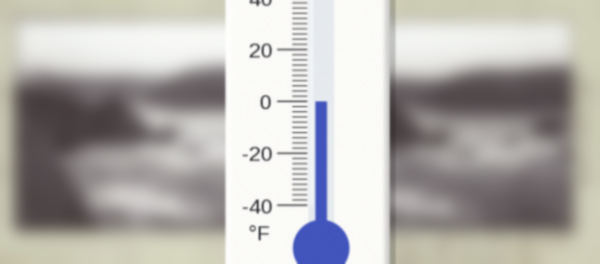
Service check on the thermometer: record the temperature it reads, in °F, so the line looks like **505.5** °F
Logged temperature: **0** °F
